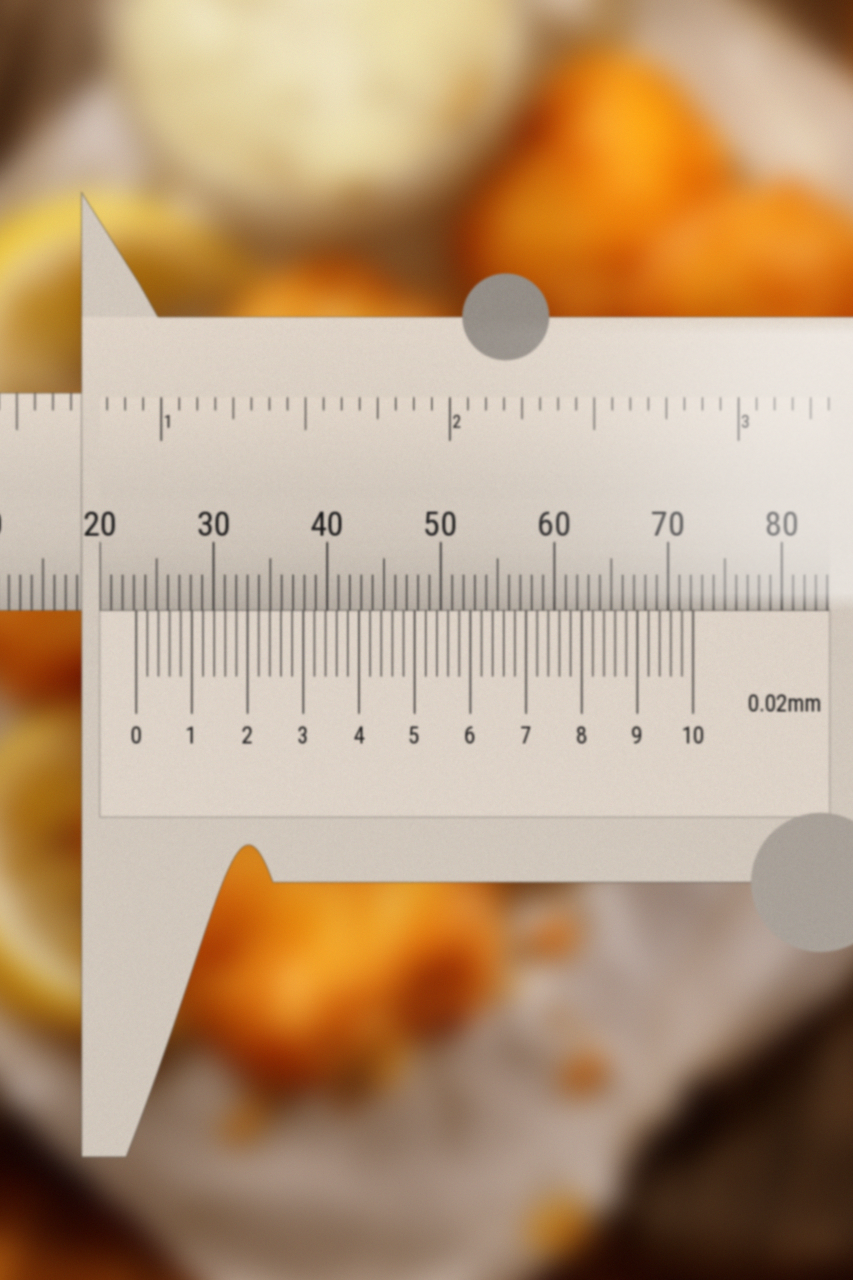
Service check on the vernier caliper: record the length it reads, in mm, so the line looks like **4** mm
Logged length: **23.2** mm
